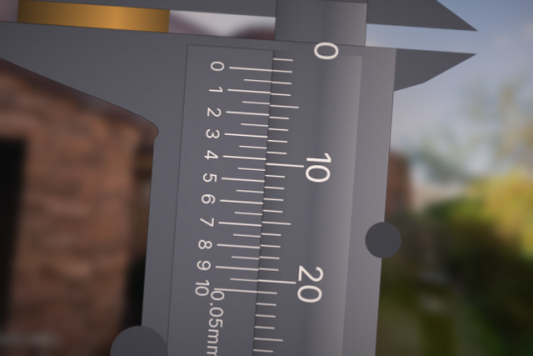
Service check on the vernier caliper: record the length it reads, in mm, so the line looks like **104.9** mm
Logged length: **2.0** mm
